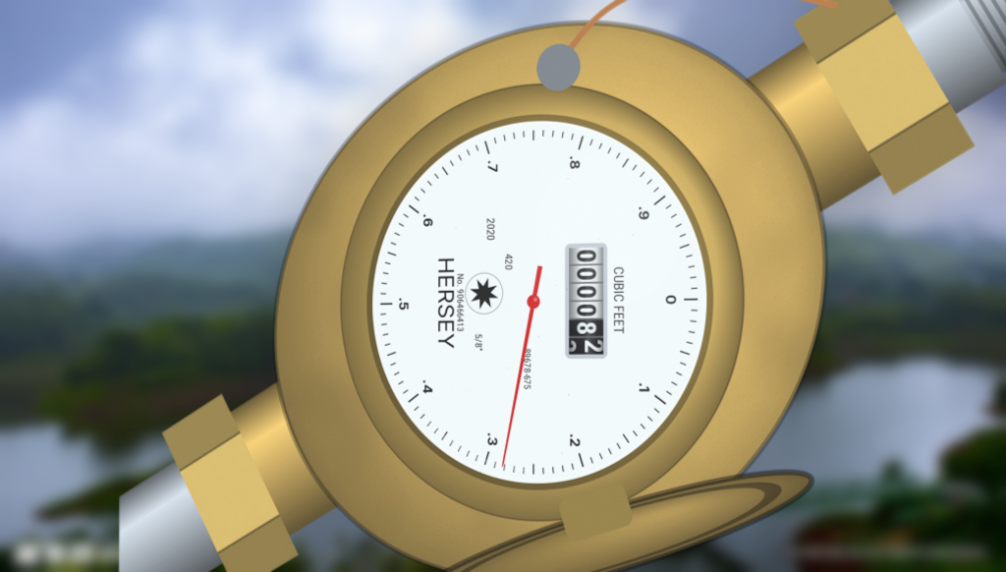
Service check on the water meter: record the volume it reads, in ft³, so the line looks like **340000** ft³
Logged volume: **82.28** ft³
